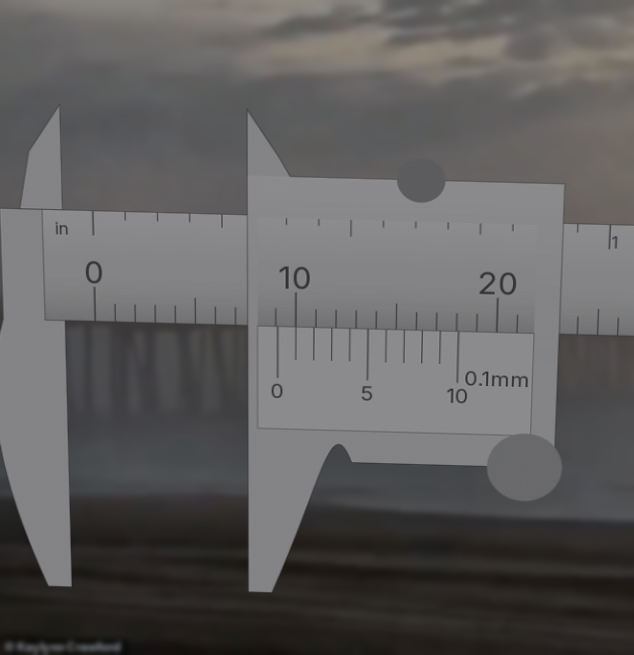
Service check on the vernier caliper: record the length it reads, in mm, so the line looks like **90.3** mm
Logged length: **9.1** mm
